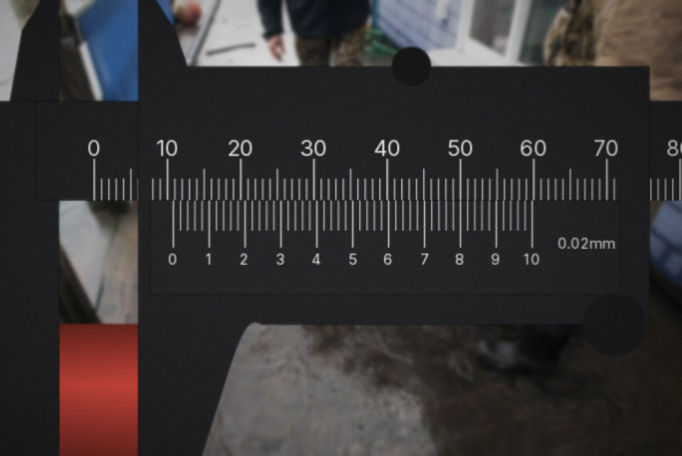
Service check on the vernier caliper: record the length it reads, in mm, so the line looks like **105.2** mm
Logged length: **10.8** mm
